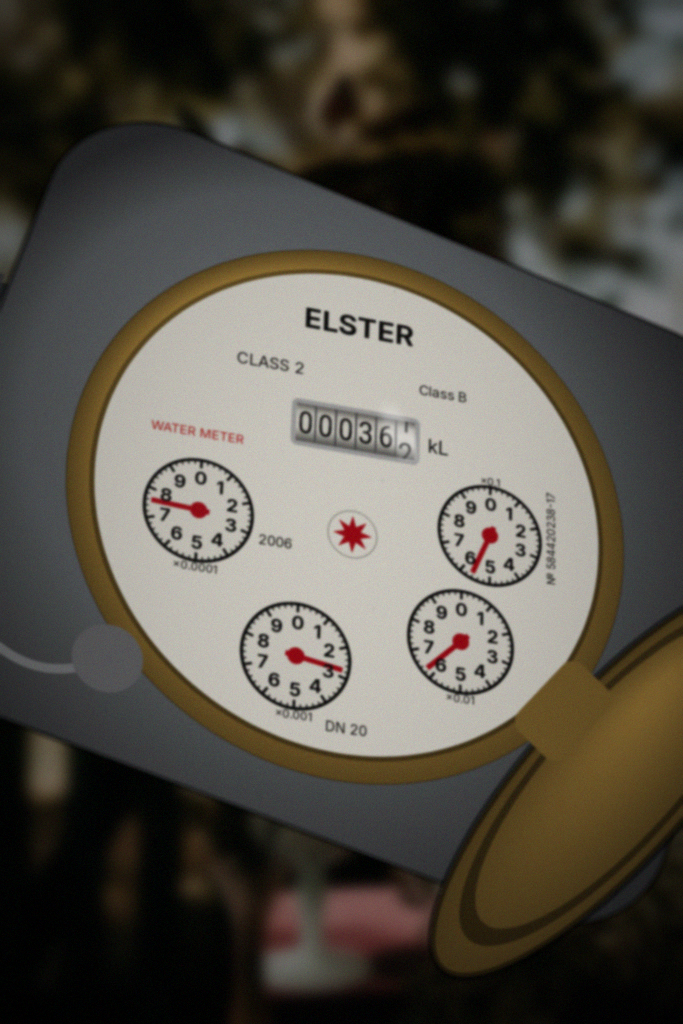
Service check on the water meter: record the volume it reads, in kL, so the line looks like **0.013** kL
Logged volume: **361.5627** kL
